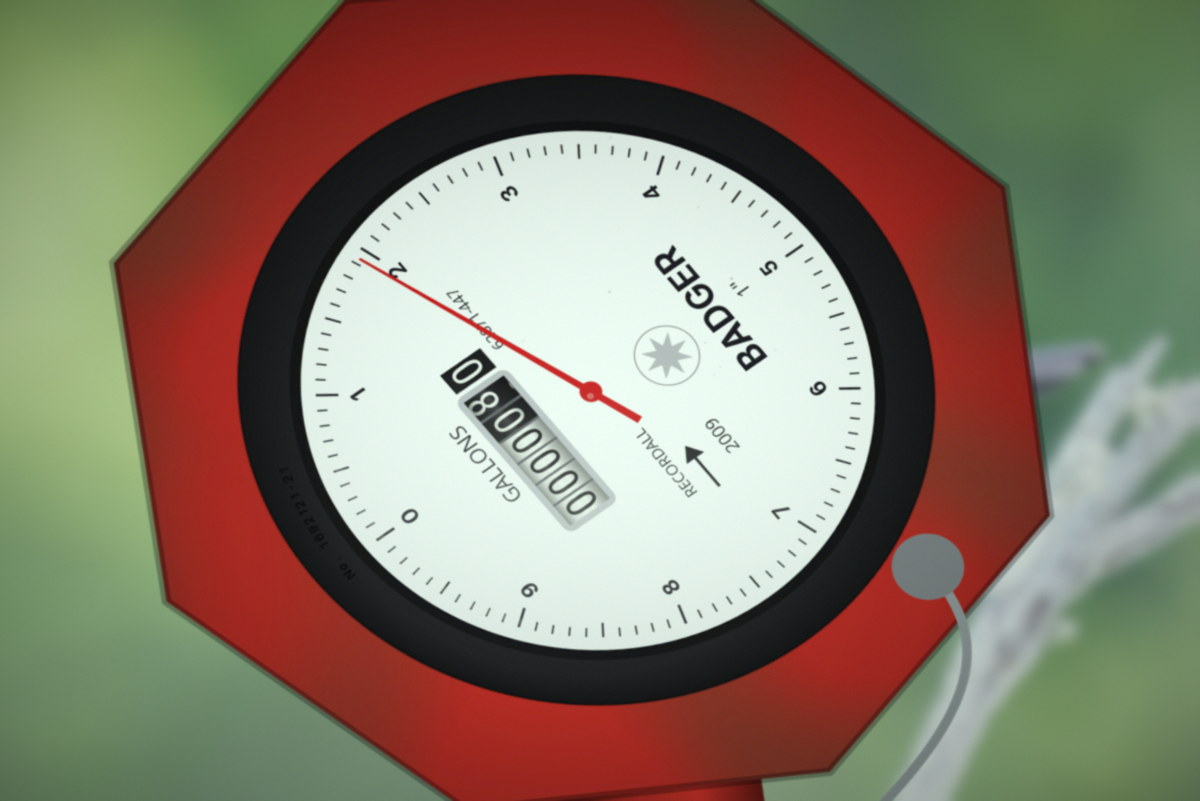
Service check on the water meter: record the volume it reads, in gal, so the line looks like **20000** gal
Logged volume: **81.9** gal
